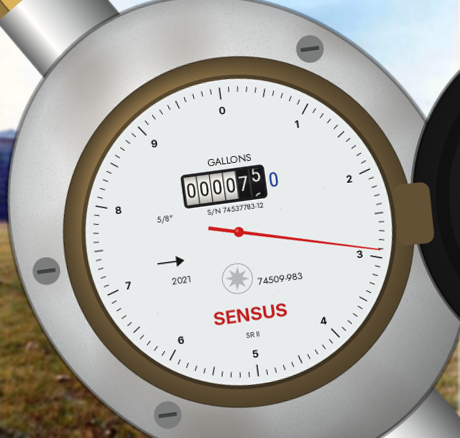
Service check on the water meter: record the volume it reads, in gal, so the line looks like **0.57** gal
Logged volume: **752.9** gal
